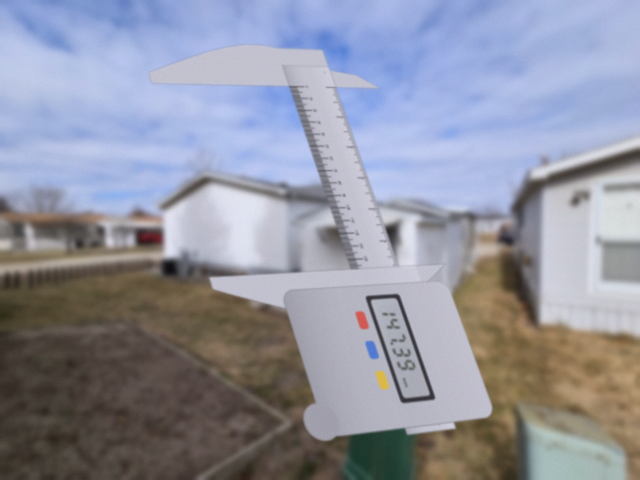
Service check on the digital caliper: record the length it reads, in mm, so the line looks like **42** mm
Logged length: **147.39** mm
